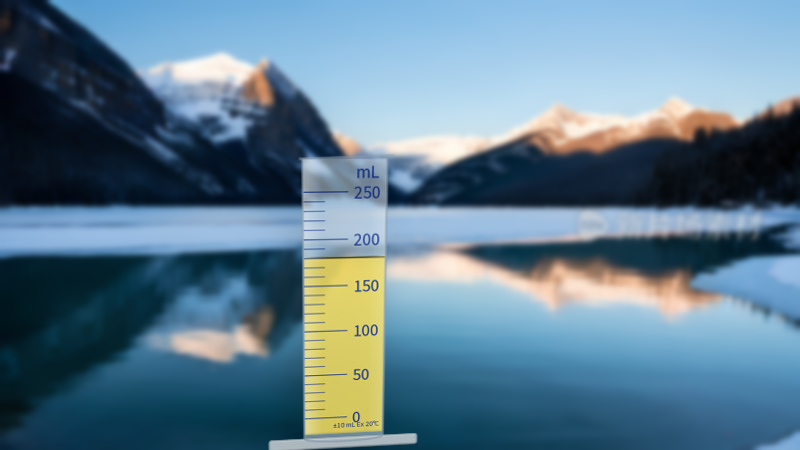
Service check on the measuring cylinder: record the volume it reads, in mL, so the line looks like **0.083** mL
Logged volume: **180** mL
